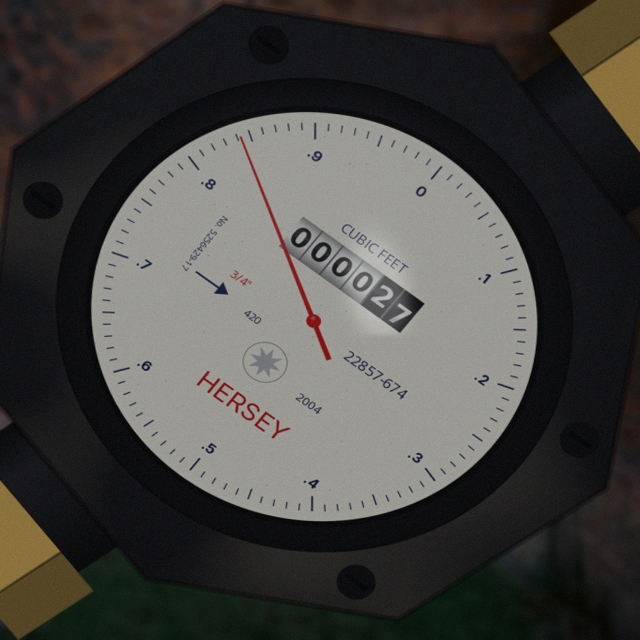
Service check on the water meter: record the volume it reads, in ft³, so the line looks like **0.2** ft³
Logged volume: **26.84** ft³
